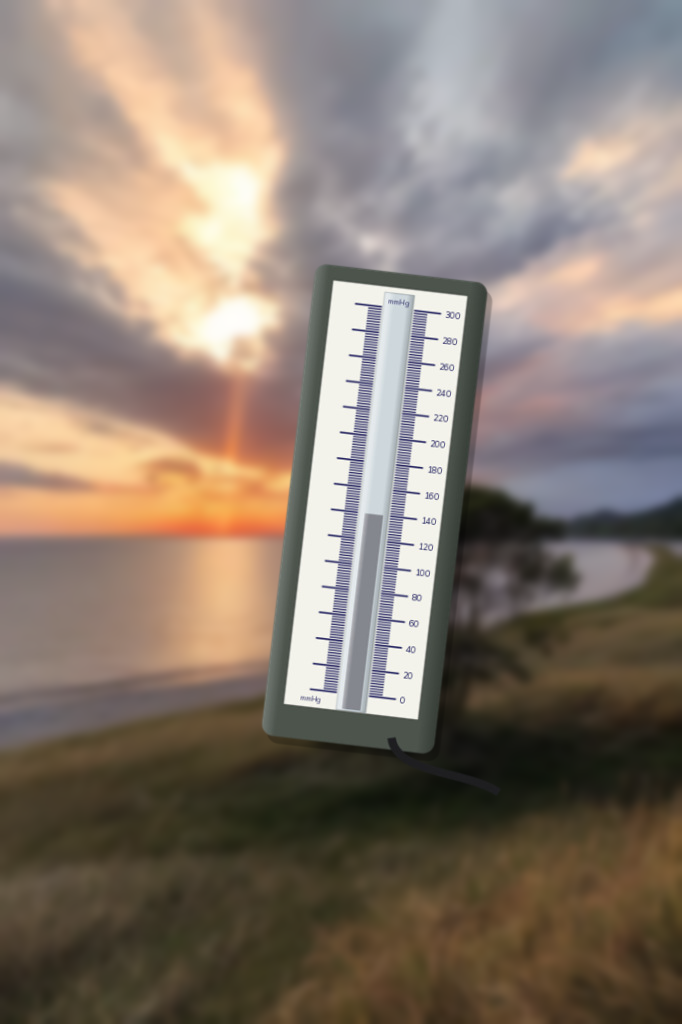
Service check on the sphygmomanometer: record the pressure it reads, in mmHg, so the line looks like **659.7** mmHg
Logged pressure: **140** mmHg
